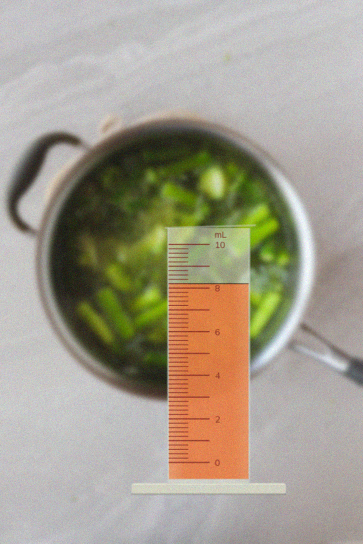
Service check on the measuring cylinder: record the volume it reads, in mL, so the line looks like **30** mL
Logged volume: **8.2** mL
